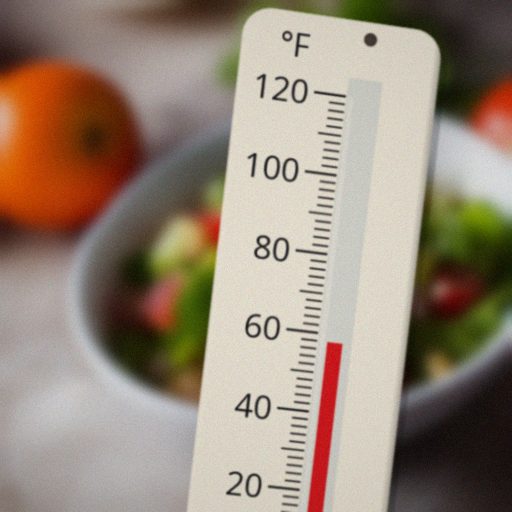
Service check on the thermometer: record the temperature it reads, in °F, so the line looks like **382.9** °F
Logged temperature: **58** °F
